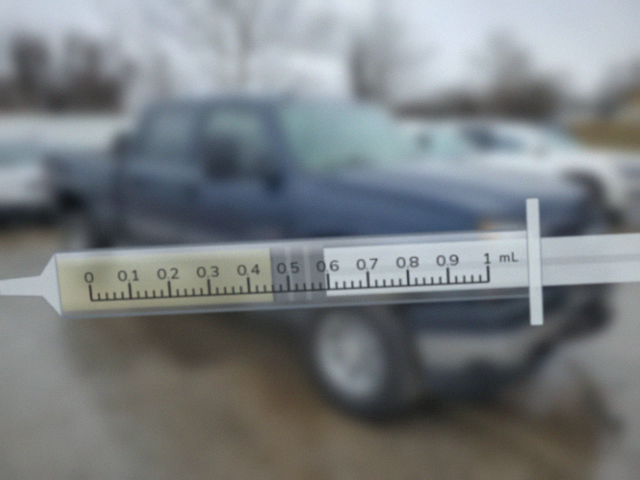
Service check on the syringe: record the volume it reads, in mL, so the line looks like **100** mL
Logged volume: **0.46** mL
